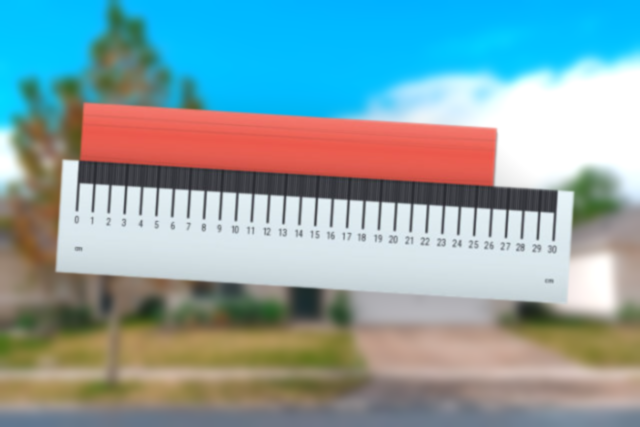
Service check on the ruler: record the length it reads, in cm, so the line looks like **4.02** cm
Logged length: **26** cm
